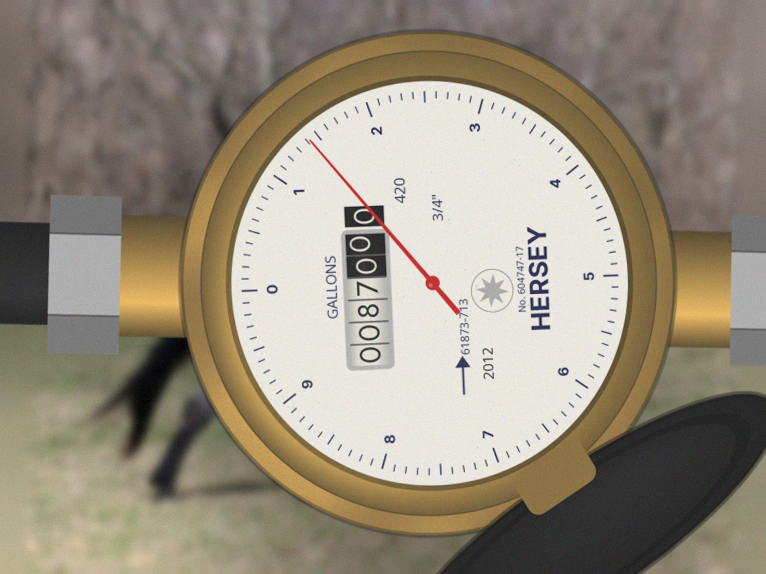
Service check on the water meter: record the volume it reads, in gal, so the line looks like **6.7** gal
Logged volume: **87001.4** gal
